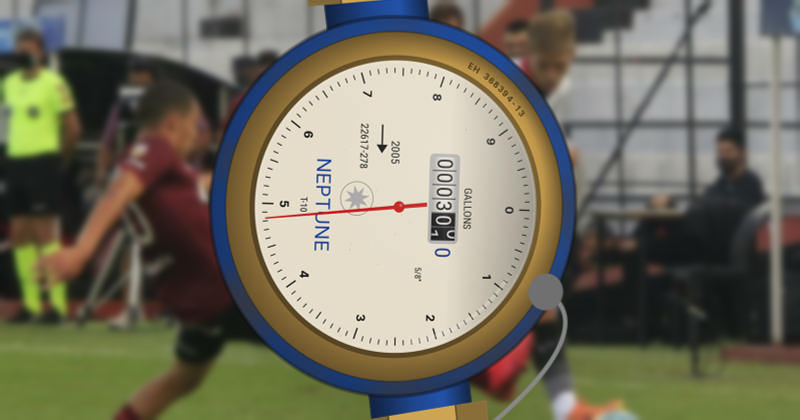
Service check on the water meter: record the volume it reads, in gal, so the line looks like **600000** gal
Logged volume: **3004.8** gal
